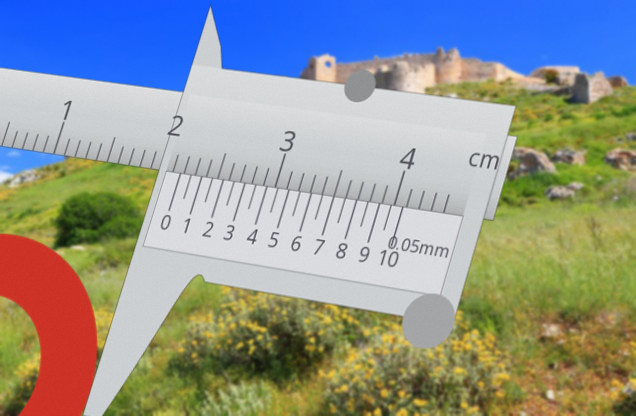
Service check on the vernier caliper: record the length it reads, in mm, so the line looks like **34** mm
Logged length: **21.7** mm
